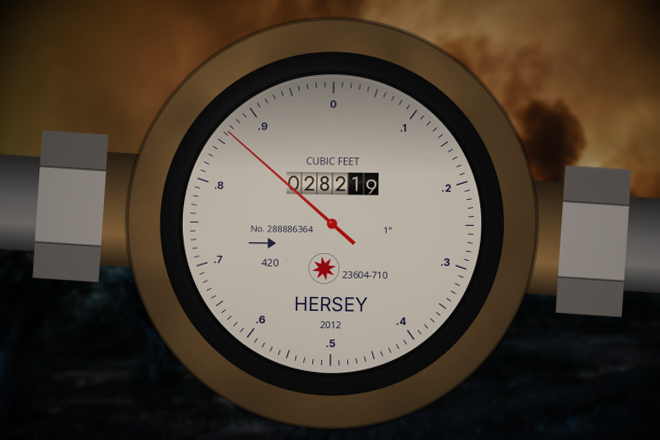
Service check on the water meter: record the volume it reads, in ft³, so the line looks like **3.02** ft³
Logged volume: **28218.86** ft³
